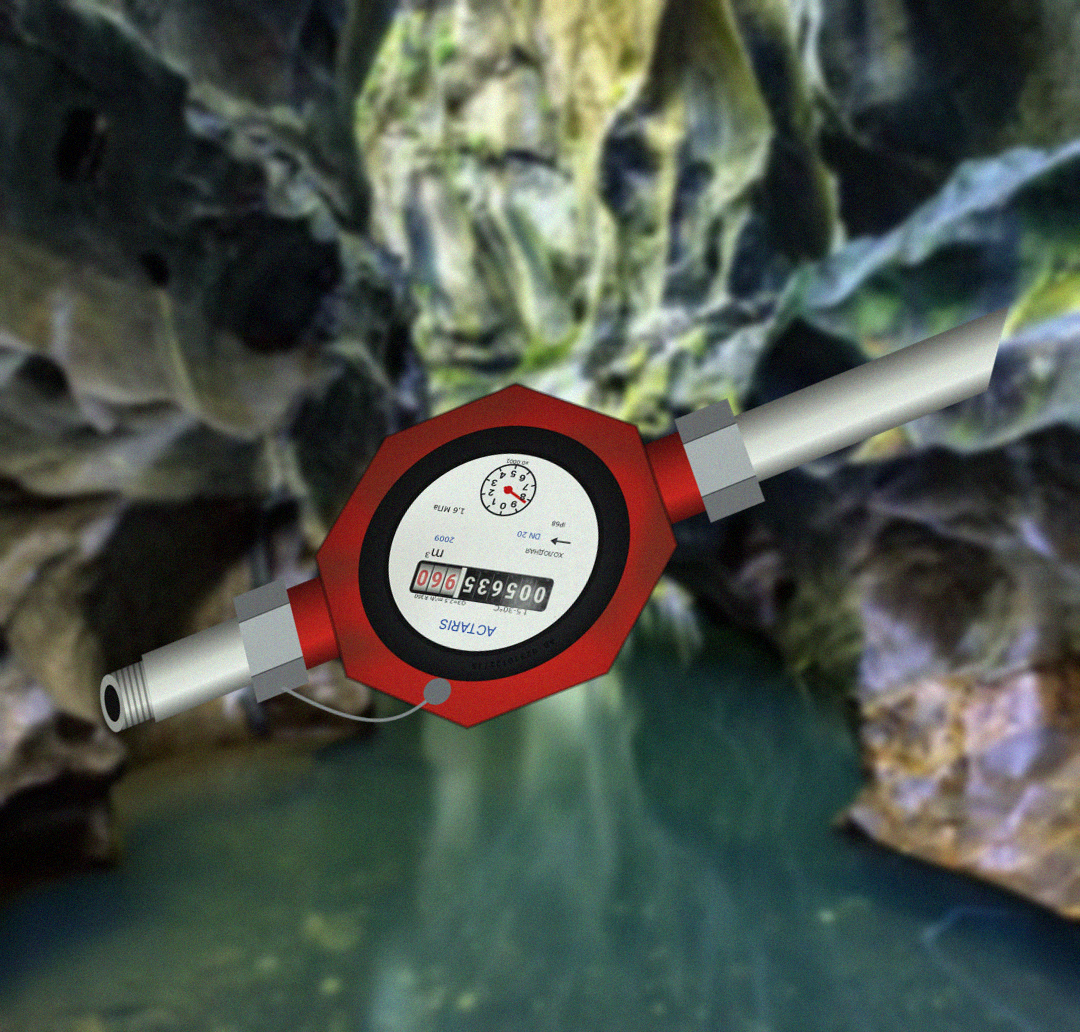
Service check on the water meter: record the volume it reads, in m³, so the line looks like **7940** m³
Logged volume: **5635.9608** m³
